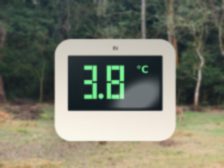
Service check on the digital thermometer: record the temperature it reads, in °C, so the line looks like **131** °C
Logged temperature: **3.8** °C
